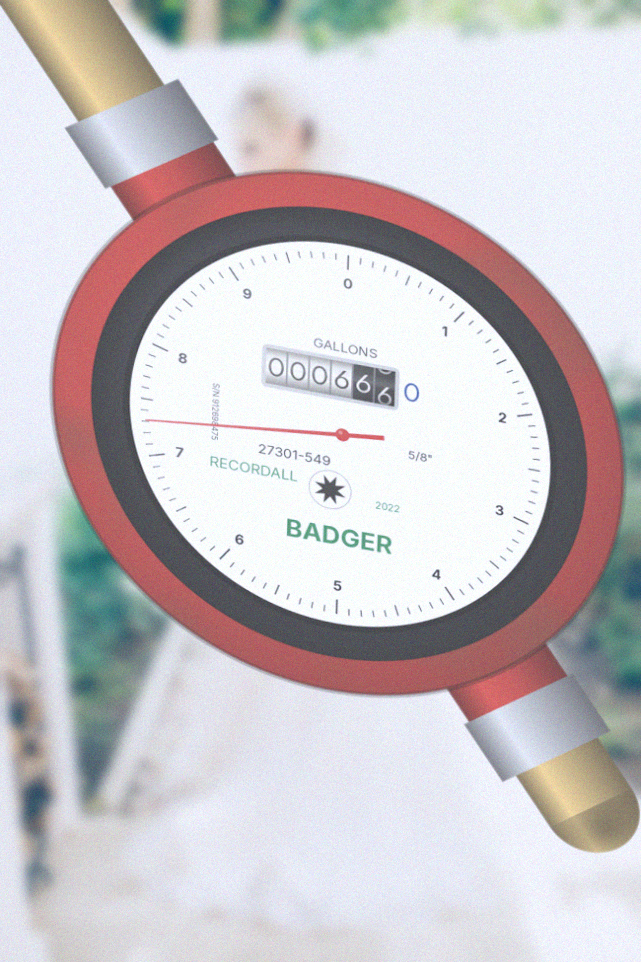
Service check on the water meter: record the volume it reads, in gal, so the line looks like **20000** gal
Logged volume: **6657.3** gal
